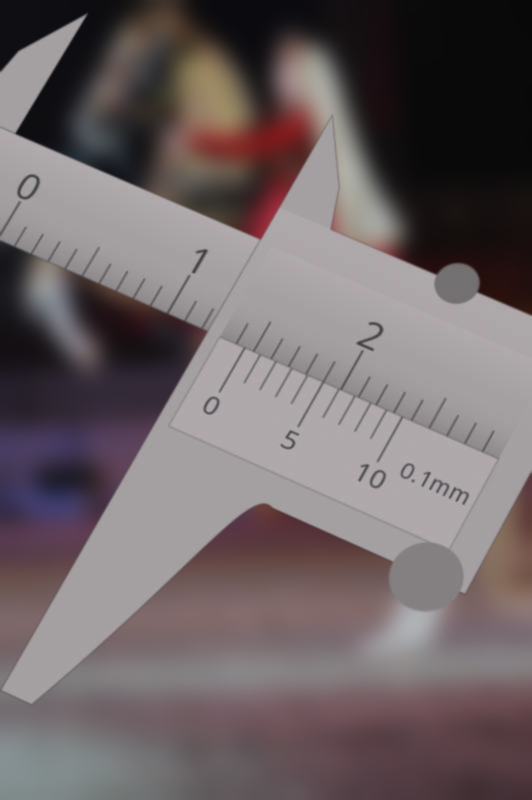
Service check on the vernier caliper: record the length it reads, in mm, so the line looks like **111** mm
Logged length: **14.5** mm
